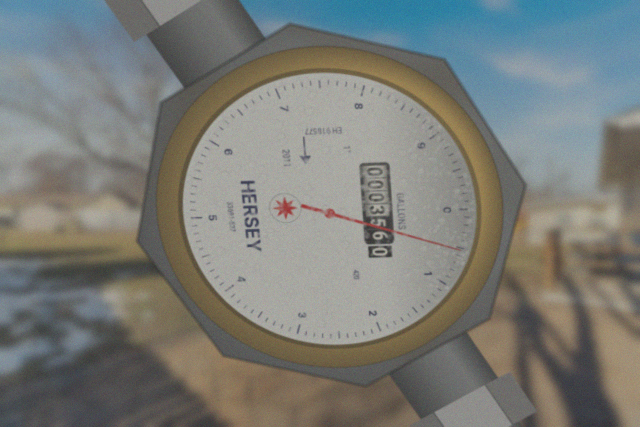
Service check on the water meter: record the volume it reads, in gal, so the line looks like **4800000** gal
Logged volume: **3560.5** gal
